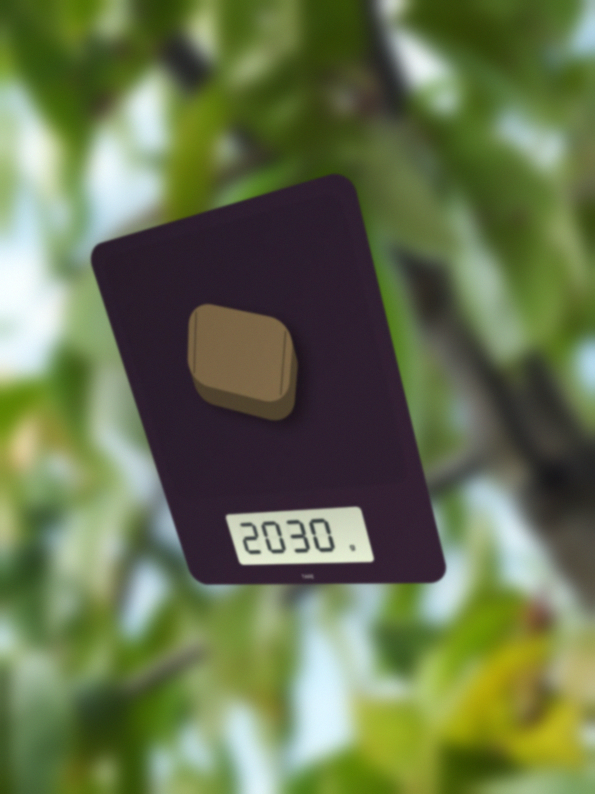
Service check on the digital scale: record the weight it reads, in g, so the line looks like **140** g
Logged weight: **2030** g
